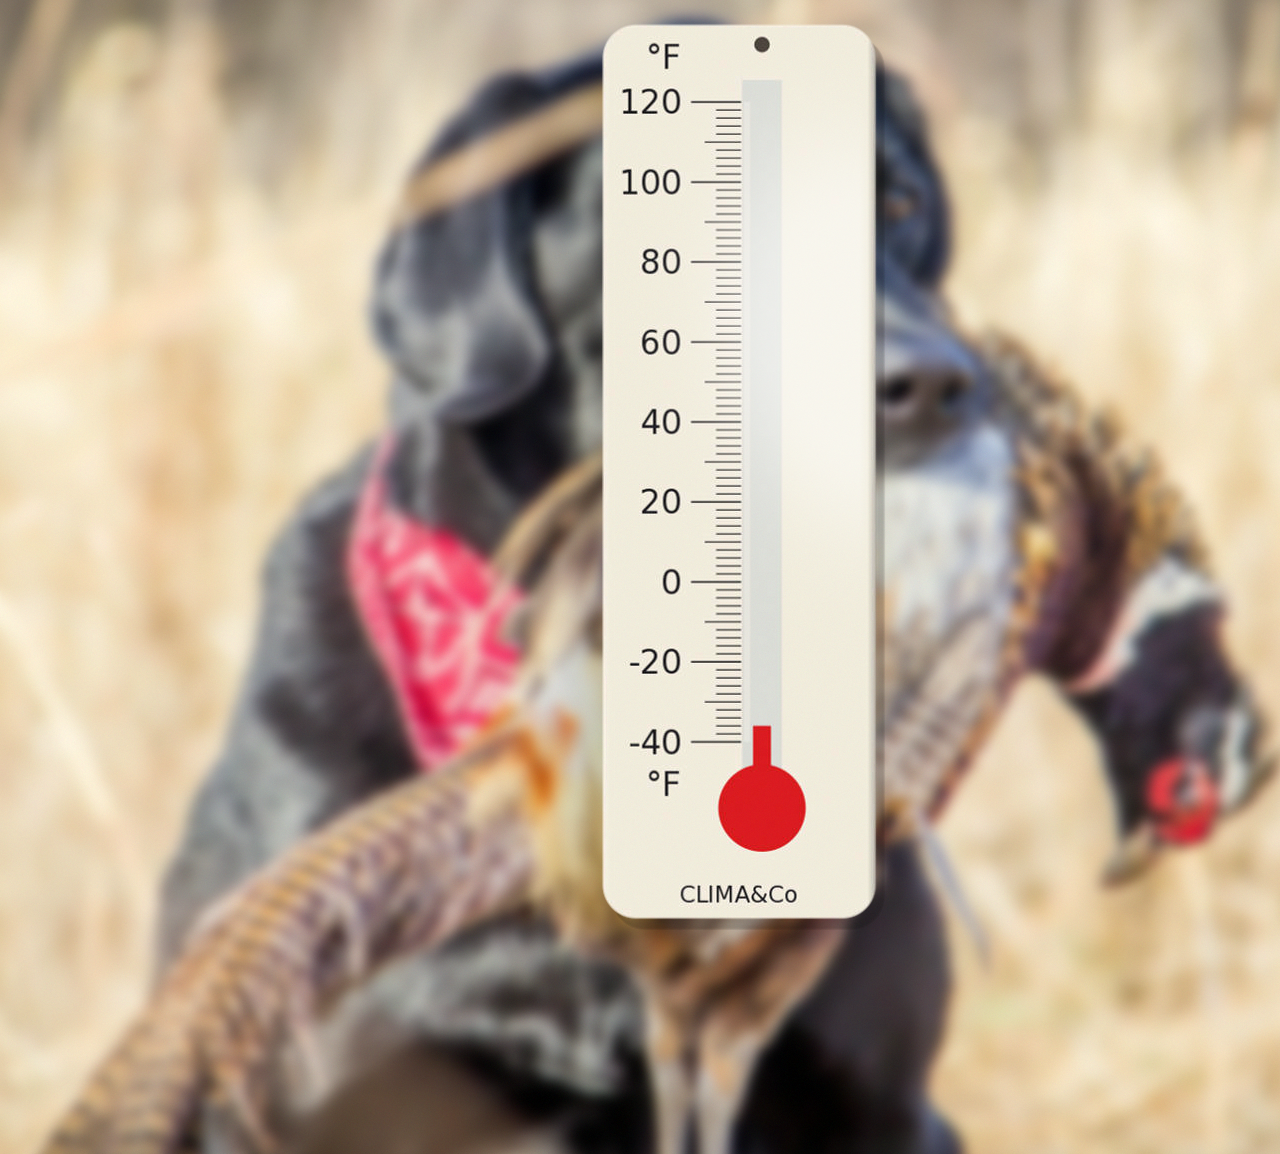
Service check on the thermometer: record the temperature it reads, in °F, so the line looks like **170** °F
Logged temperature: **-36** °F
